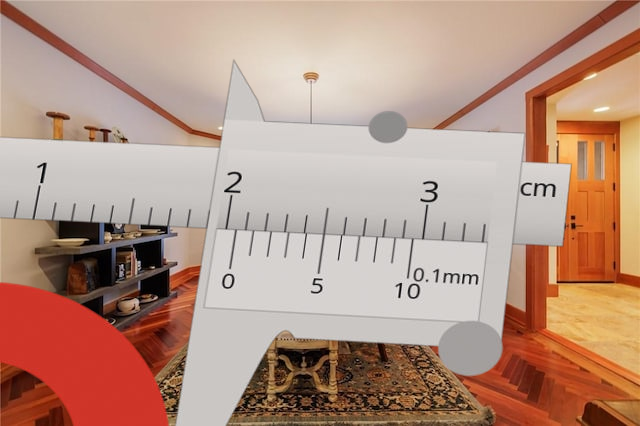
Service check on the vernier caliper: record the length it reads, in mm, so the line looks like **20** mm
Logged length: **20.5** mm
